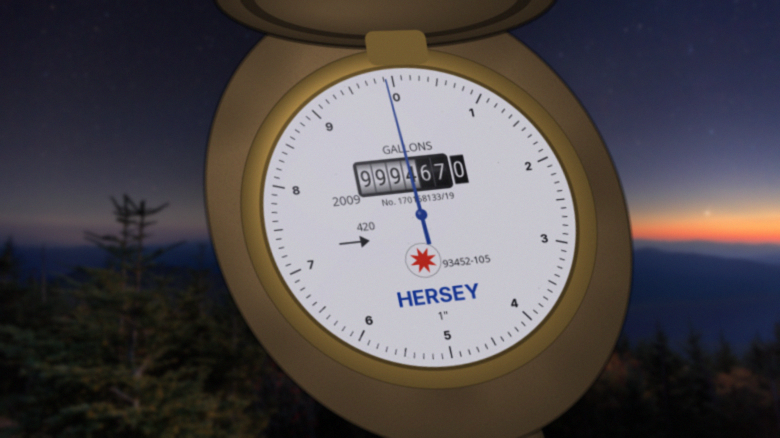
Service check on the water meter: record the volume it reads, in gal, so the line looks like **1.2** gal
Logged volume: **9994669.9** gal
